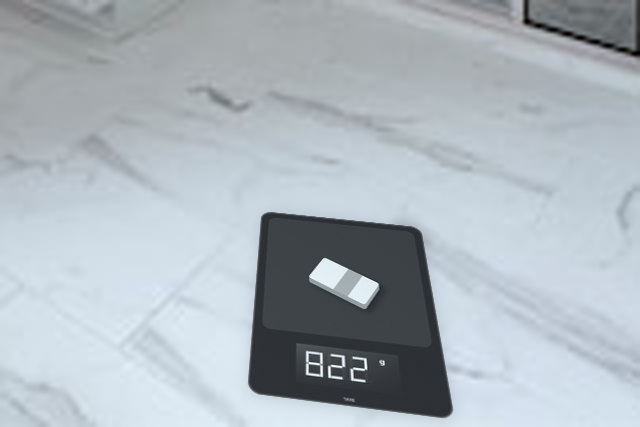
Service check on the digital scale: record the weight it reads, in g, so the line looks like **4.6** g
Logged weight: **822** g
